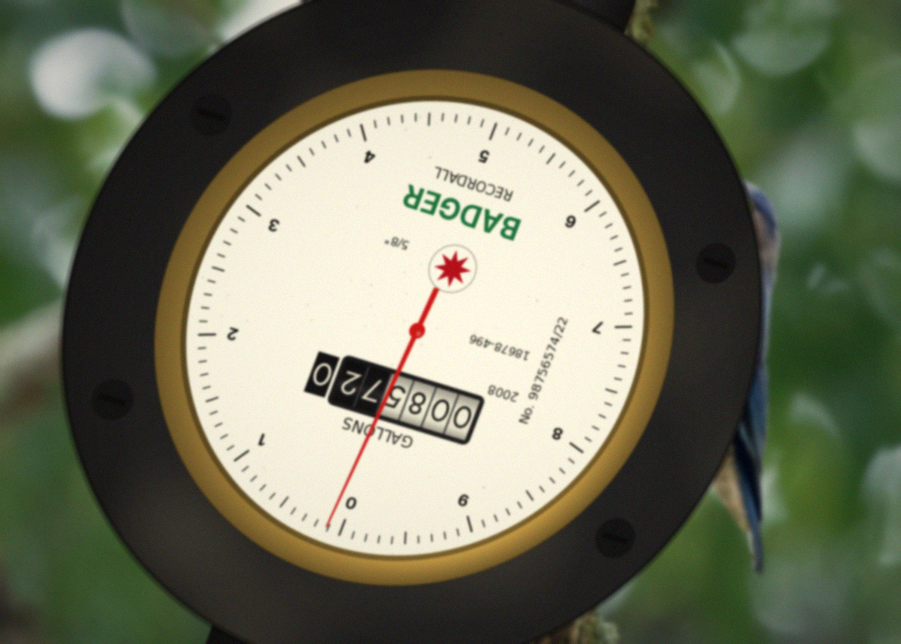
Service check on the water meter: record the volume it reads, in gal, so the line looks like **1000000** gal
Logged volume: **85720.1** gal
